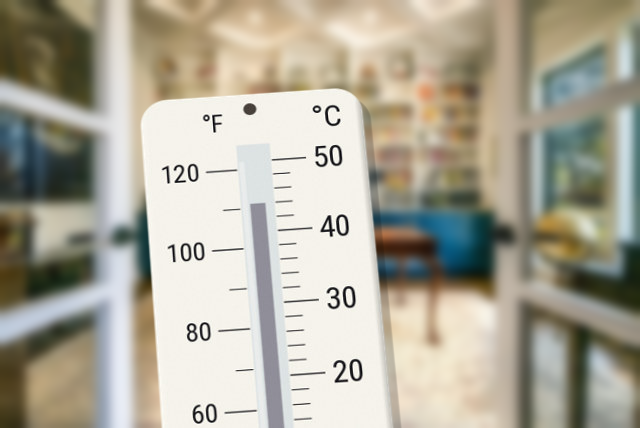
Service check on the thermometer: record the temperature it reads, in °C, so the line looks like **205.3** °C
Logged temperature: **44** °C
